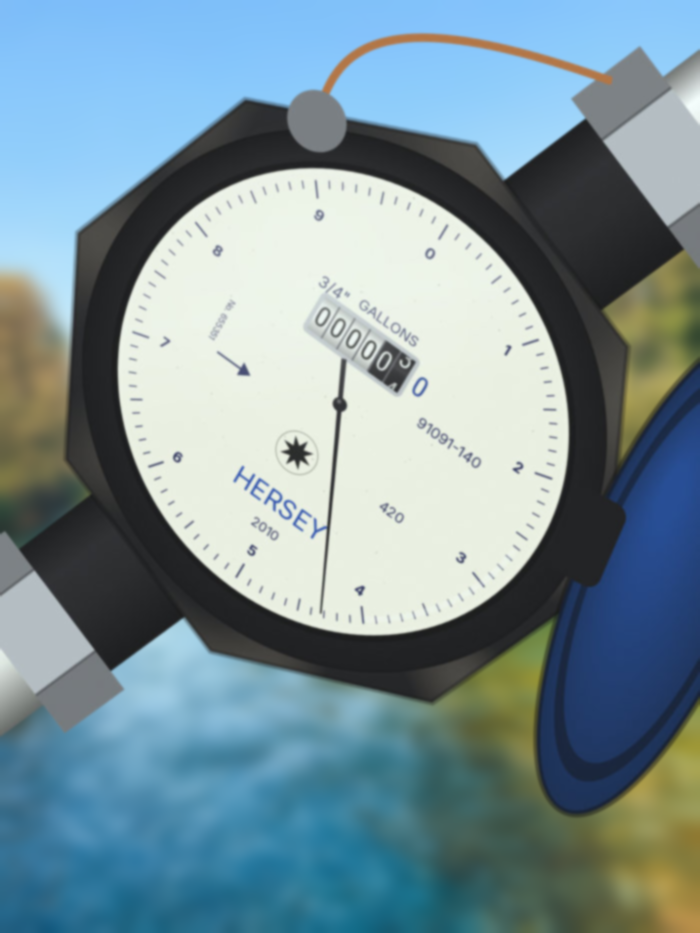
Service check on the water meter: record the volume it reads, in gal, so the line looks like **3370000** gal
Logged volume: **34.3** gal
